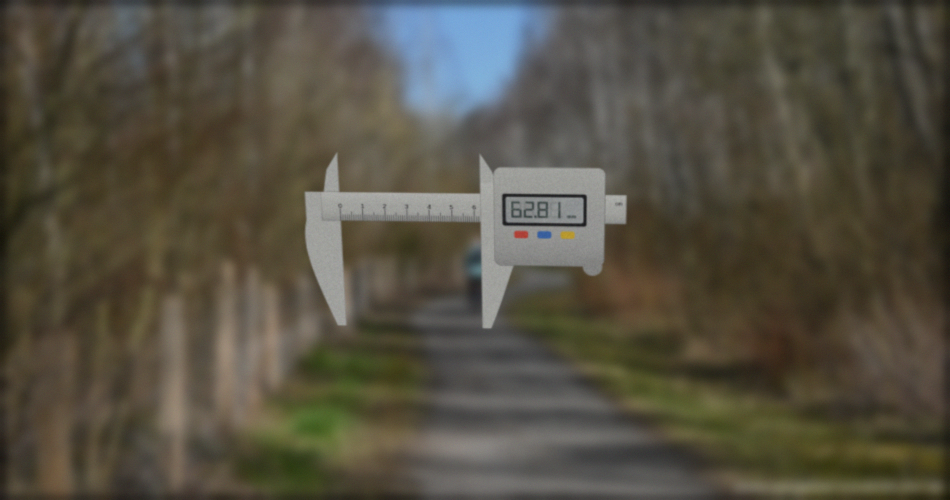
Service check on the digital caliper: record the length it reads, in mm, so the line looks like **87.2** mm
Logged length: **62.81** mm
